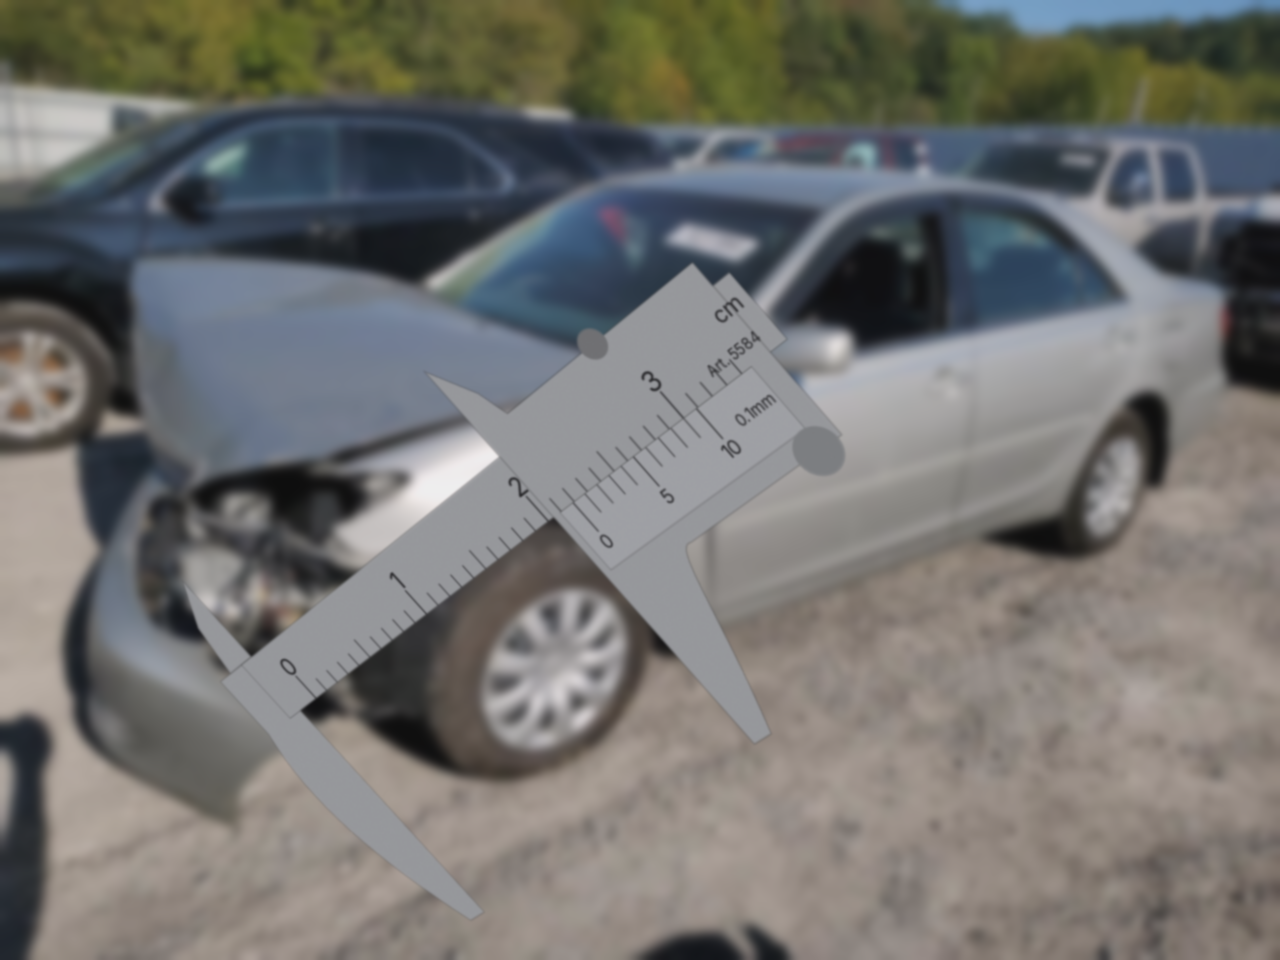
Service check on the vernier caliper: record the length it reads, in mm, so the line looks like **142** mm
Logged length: **21.9** mm
